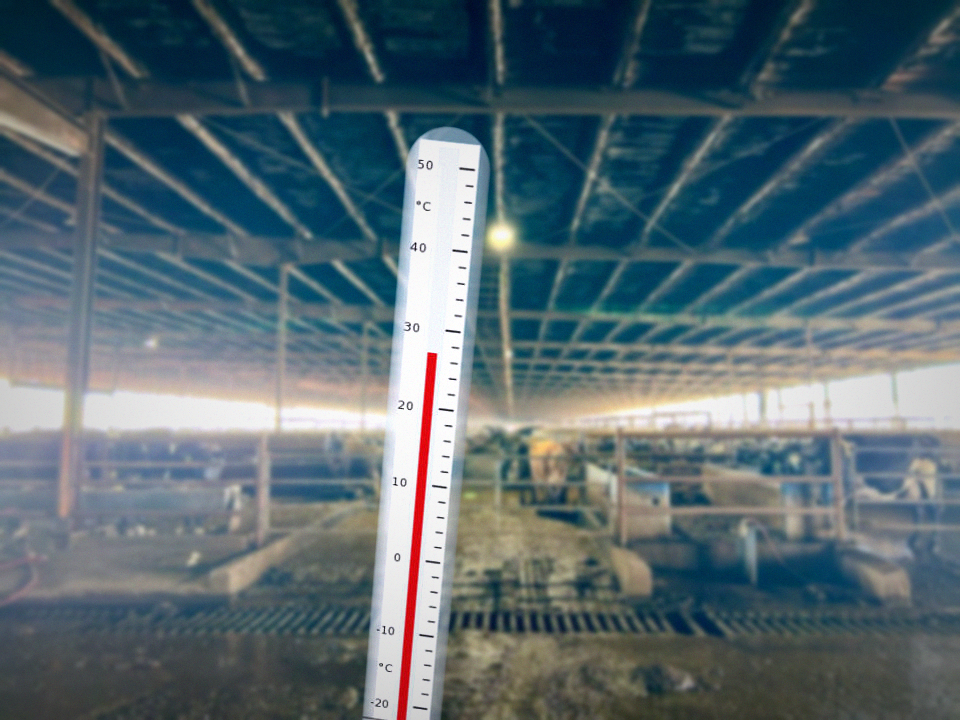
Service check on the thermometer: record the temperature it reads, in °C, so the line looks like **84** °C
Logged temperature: **27** °C
